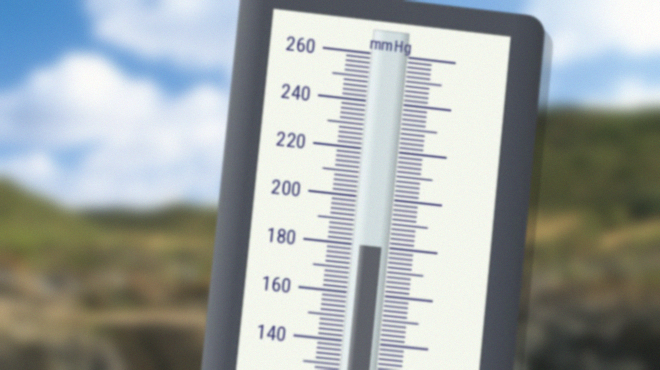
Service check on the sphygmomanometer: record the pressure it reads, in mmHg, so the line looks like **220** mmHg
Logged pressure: **180** mmHg
